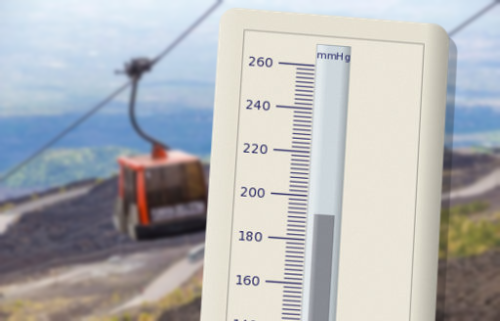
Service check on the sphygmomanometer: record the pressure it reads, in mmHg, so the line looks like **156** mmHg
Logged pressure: **192** mmHg
